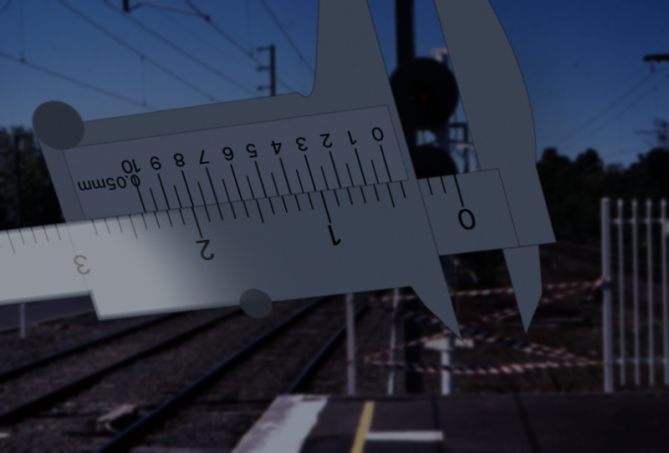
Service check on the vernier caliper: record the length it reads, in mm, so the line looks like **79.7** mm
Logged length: **4.7** mm
